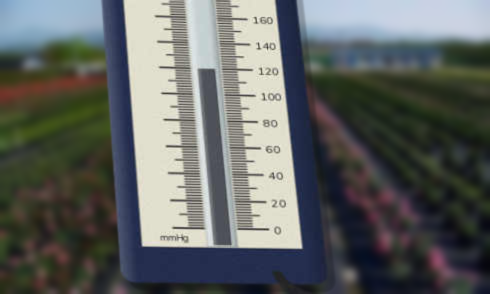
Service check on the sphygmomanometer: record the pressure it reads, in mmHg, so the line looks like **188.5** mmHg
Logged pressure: **120** mmHg
